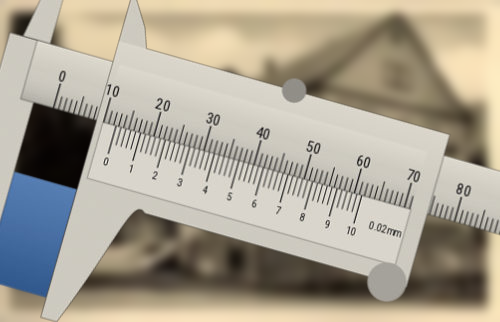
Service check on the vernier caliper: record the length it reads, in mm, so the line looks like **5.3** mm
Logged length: **12.5** mm
